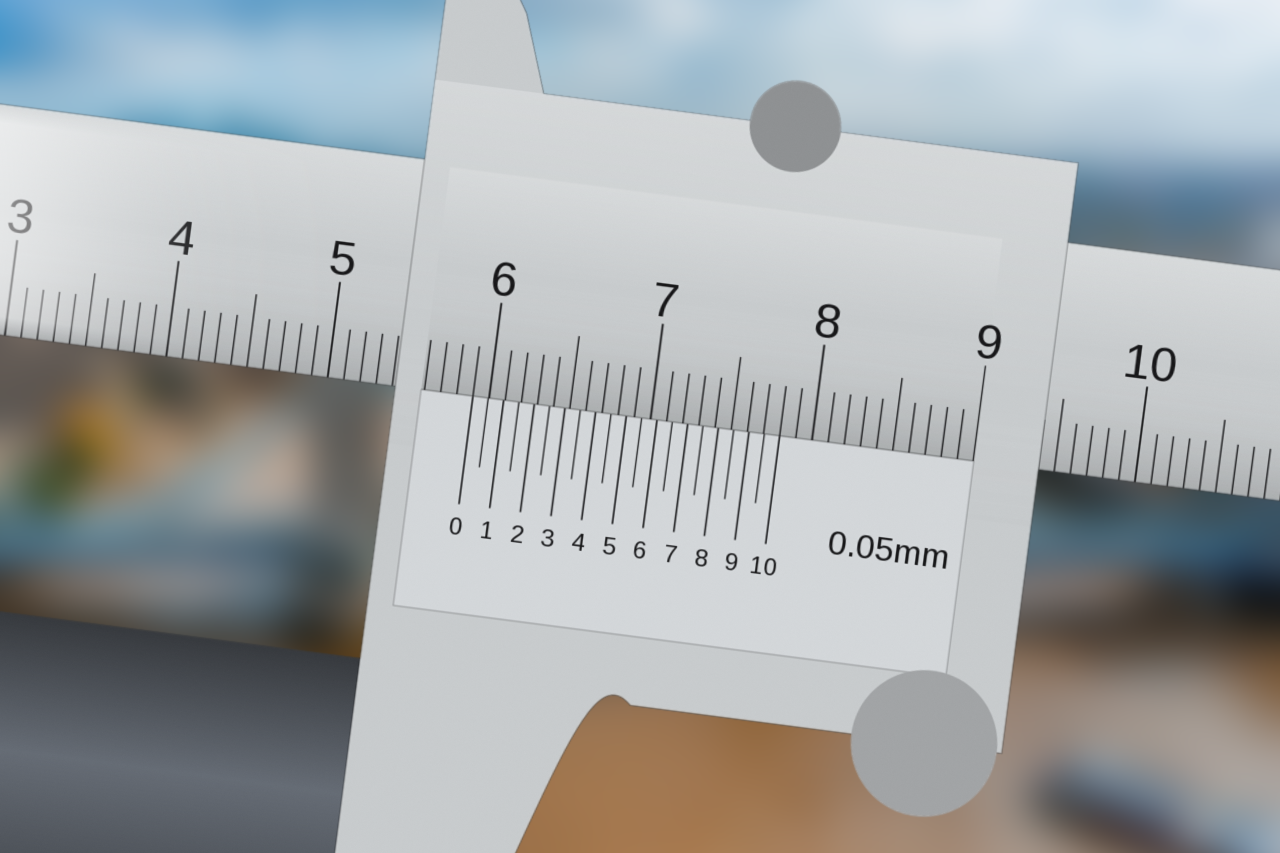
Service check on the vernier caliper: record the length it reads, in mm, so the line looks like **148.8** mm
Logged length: **59.0** mm
